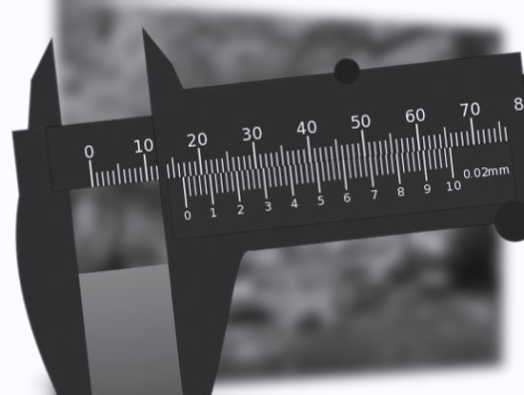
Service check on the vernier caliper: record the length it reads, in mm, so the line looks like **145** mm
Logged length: **16.6** mm
